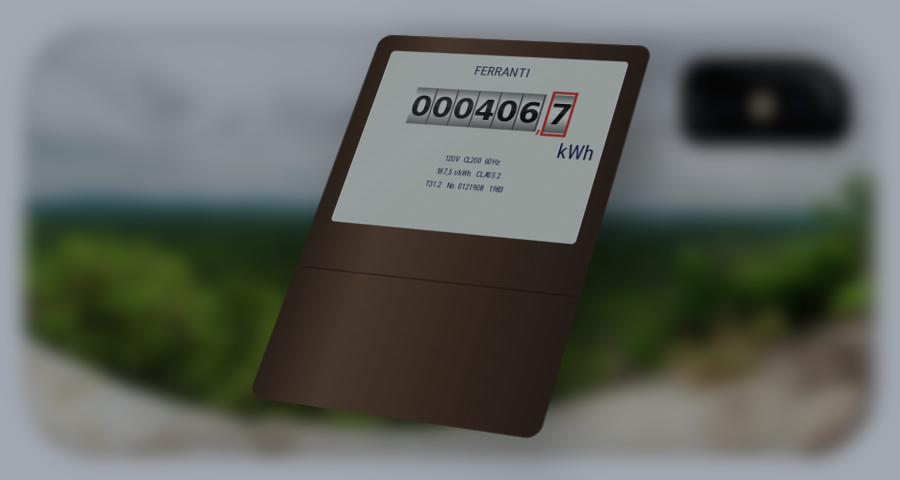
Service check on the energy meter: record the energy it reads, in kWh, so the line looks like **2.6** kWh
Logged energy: **406.7** kWh
